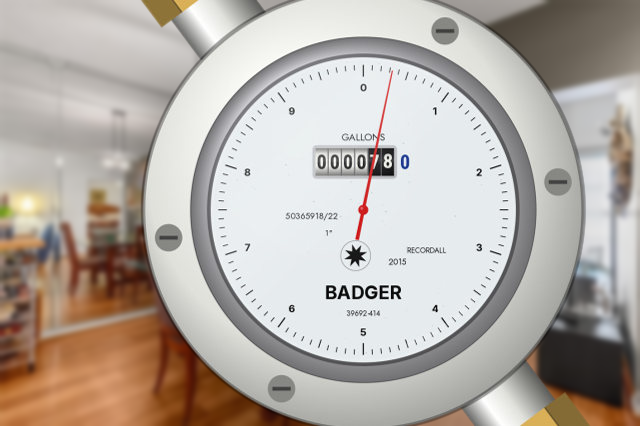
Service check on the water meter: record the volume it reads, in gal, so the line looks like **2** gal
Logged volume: **780.3** gal
